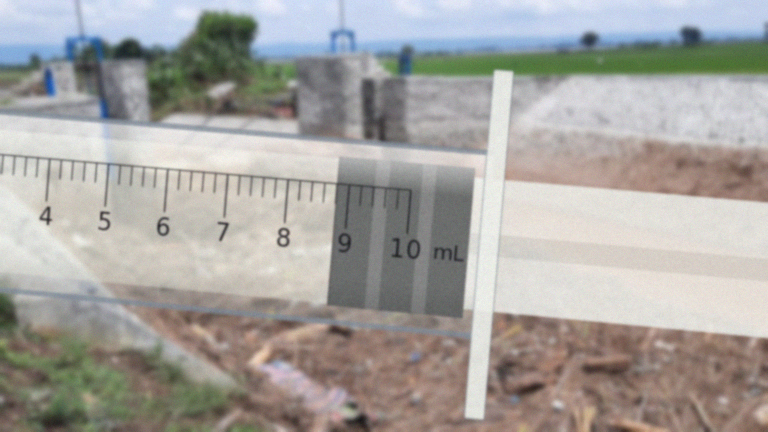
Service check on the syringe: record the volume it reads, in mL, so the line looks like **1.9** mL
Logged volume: **8.8** mL
